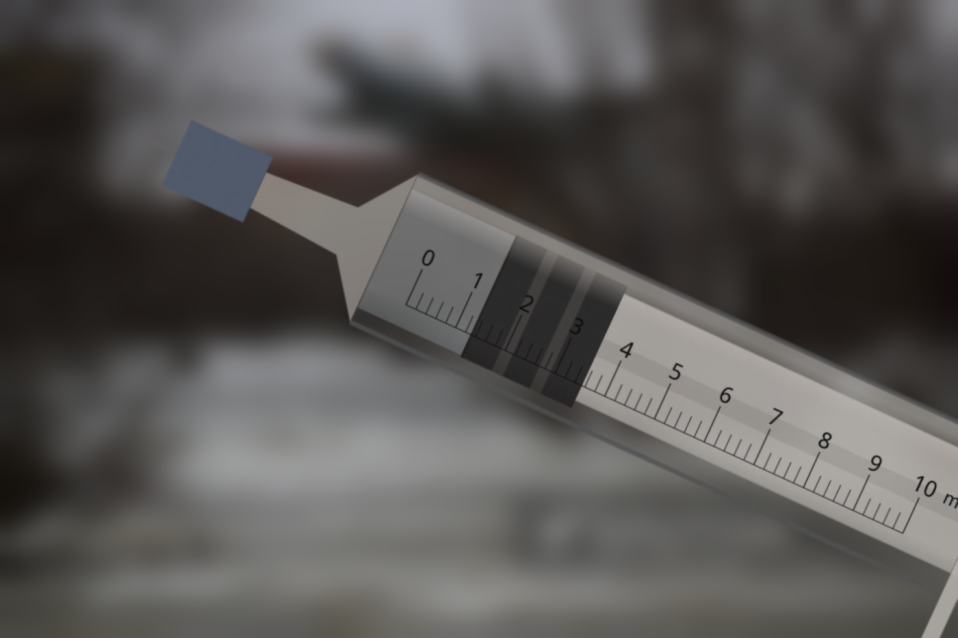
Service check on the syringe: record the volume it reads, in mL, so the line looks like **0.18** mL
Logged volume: **1.3** mL
